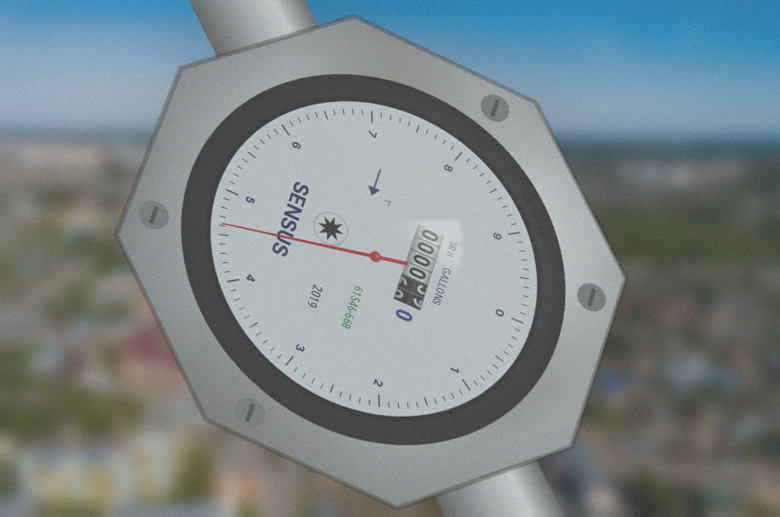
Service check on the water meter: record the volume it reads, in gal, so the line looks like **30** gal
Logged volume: **594.6** gal
